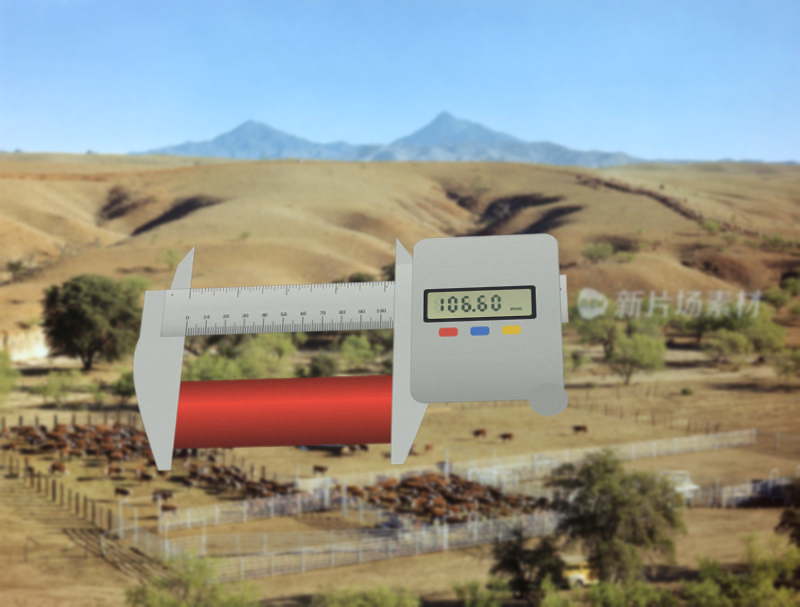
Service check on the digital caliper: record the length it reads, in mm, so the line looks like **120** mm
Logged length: **106.60** mm
